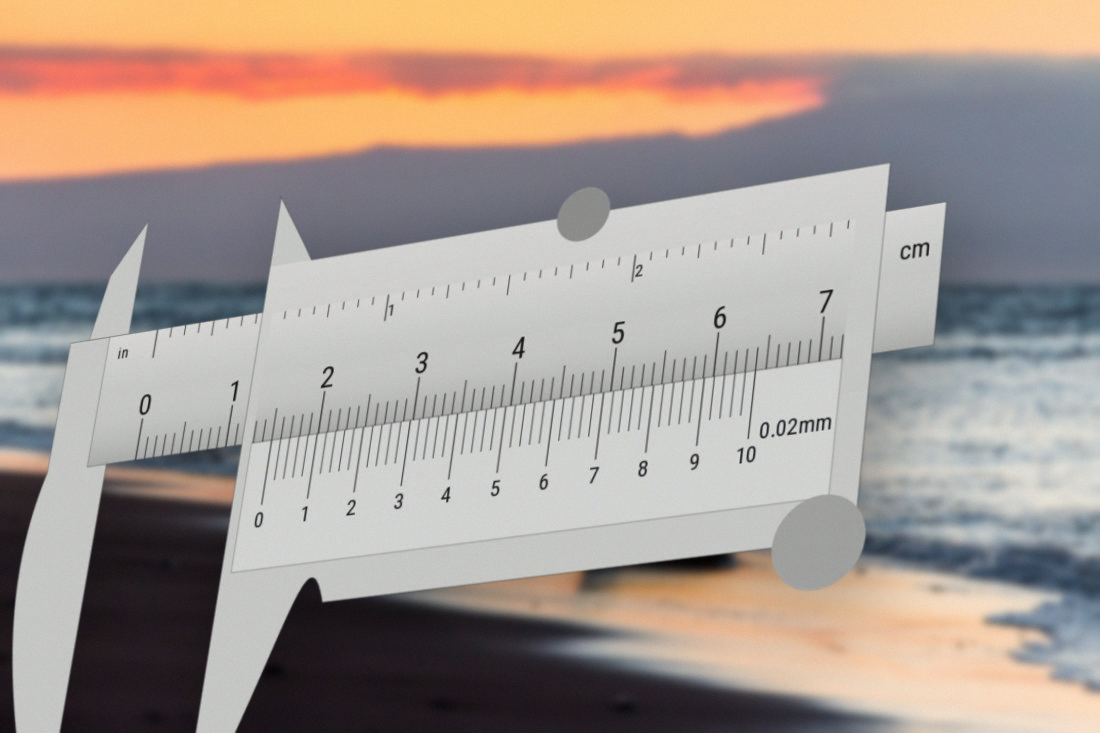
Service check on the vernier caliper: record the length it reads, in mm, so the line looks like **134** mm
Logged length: **15.0** mm
